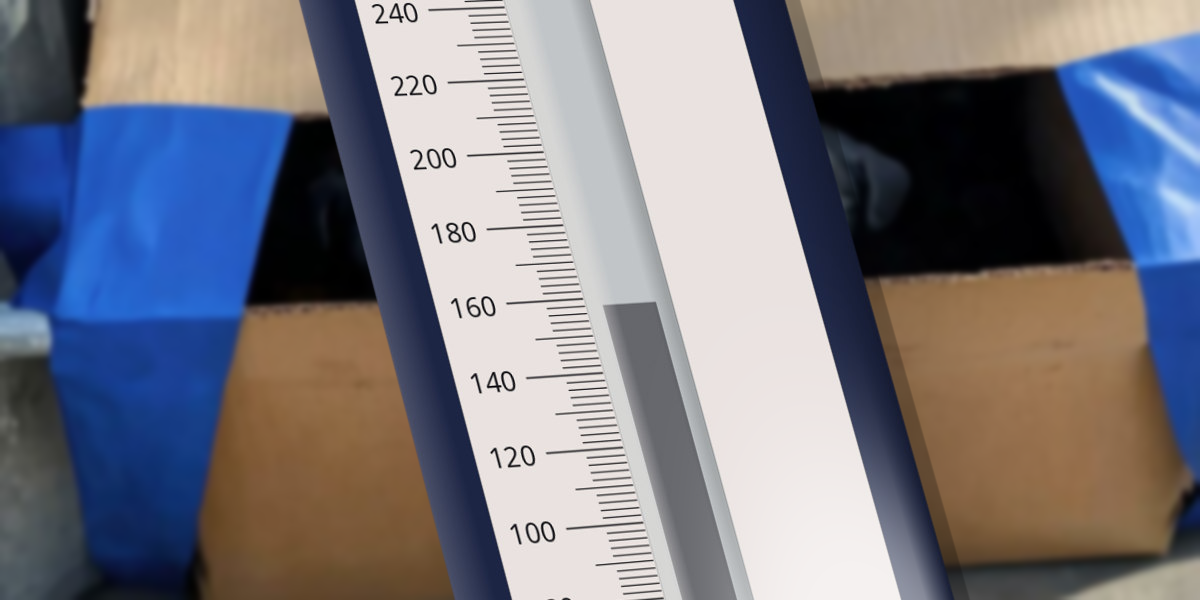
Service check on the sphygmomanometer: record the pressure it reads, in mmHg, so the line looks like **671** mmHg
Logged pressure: **158** mmHg
